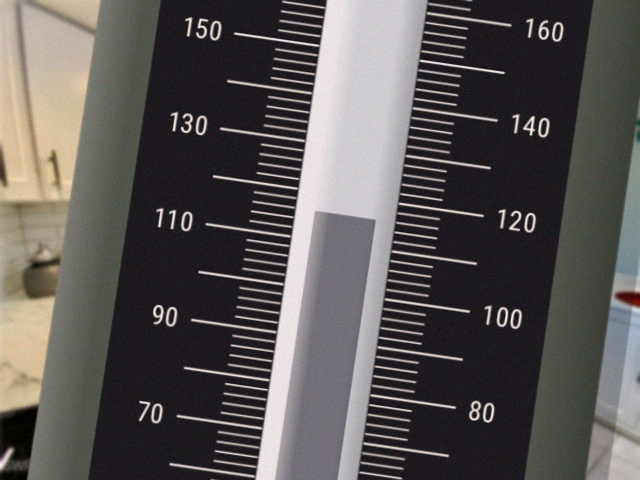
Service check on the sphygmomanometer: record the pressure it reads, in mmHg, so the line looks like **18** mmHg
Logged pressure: **116** mmHg
